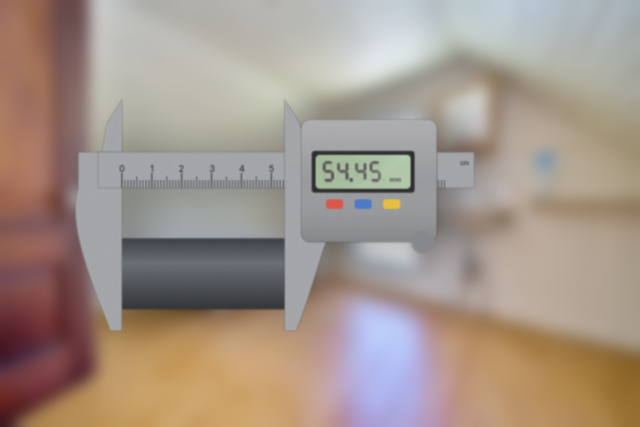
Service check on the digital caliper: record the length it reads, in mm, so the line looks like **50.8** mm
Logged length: **54.45** mm
